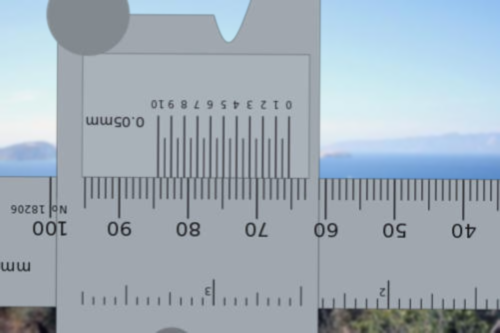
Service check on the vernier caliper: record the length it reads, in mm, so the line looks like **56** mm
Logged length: **65.4** mm
